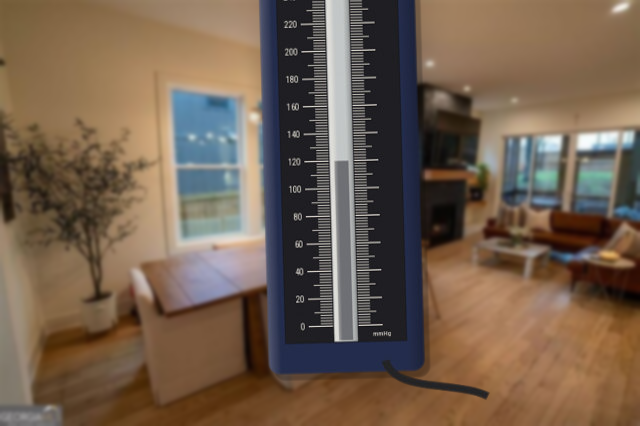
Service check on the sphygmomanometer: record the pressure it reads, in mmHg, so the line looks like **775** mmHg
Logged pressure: **120** mmHg
